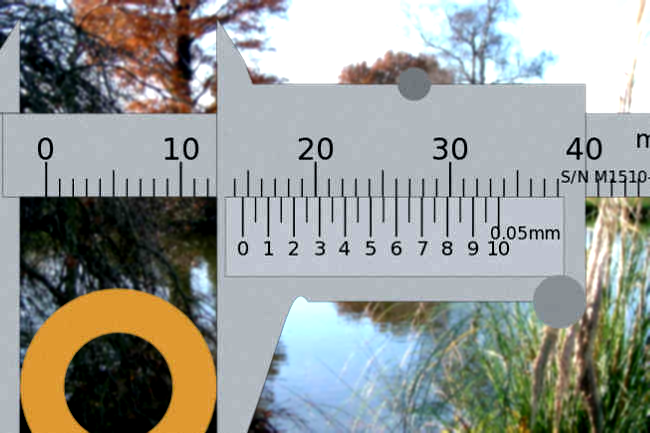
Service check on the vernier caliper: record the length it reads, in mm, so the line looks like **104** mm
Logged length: **14.6** mm
